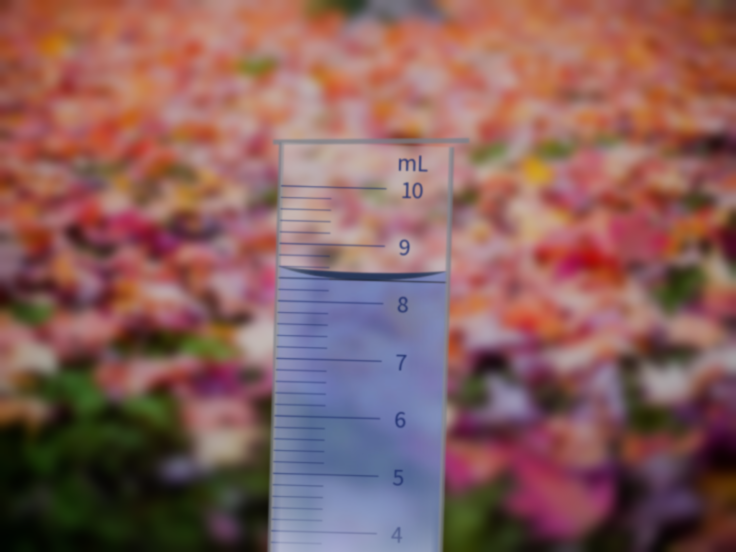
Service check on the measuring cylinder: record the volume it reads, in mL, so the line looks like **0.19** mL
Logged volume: **8.4** mL
